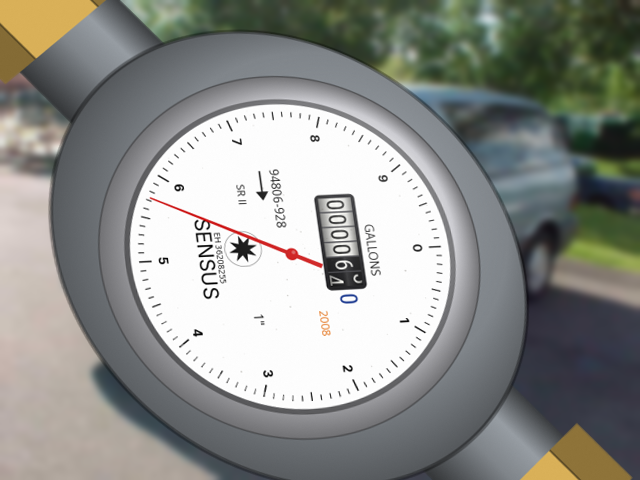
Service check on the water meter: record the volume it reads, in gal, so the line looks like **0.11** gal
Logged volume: **635.7** gal
